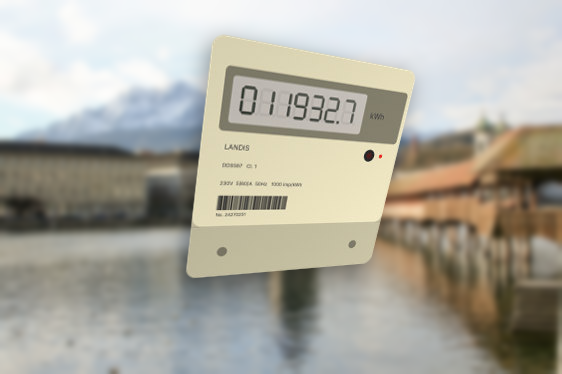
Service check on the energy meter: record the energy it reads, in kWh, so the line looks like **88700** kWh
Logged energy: **11932.7** kWh
